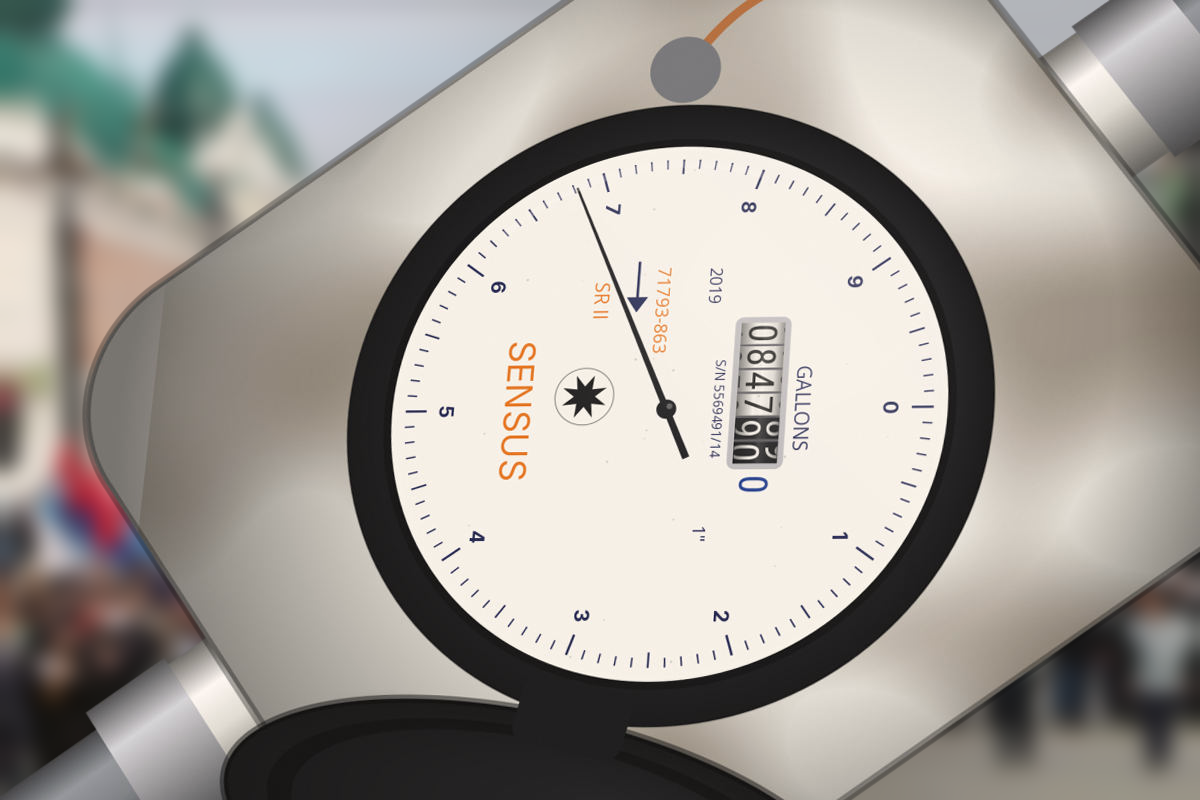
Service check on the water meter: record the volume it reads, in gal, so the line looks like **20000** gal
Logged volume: **847896.8** gal
